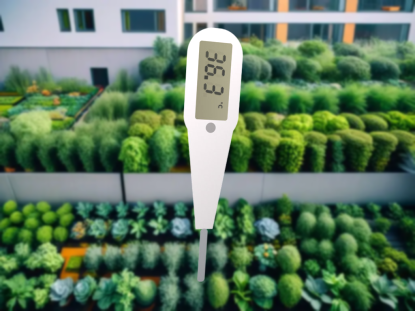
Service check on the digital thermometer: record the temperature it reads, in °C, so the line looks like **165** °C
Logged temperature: **36.3** °C
